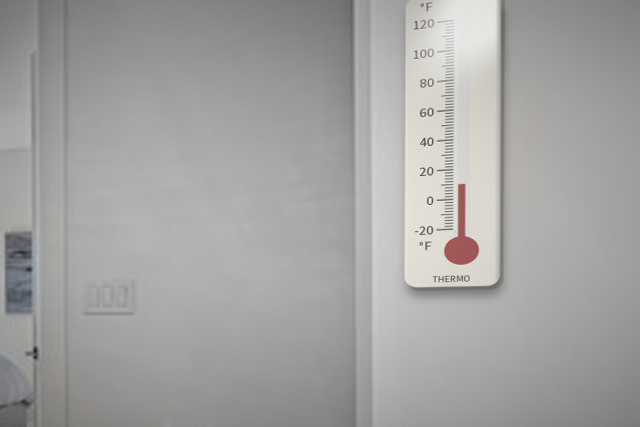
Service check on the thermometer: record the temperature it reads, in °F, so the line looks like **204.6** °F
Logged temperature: **10** °F
